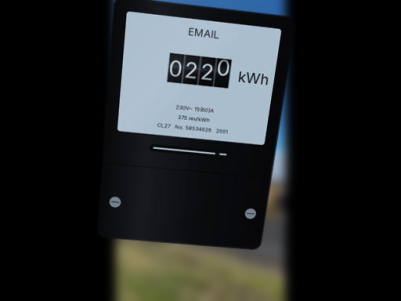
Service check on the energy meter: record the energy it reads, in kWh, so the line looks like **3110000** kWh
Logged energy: **220** kWh
